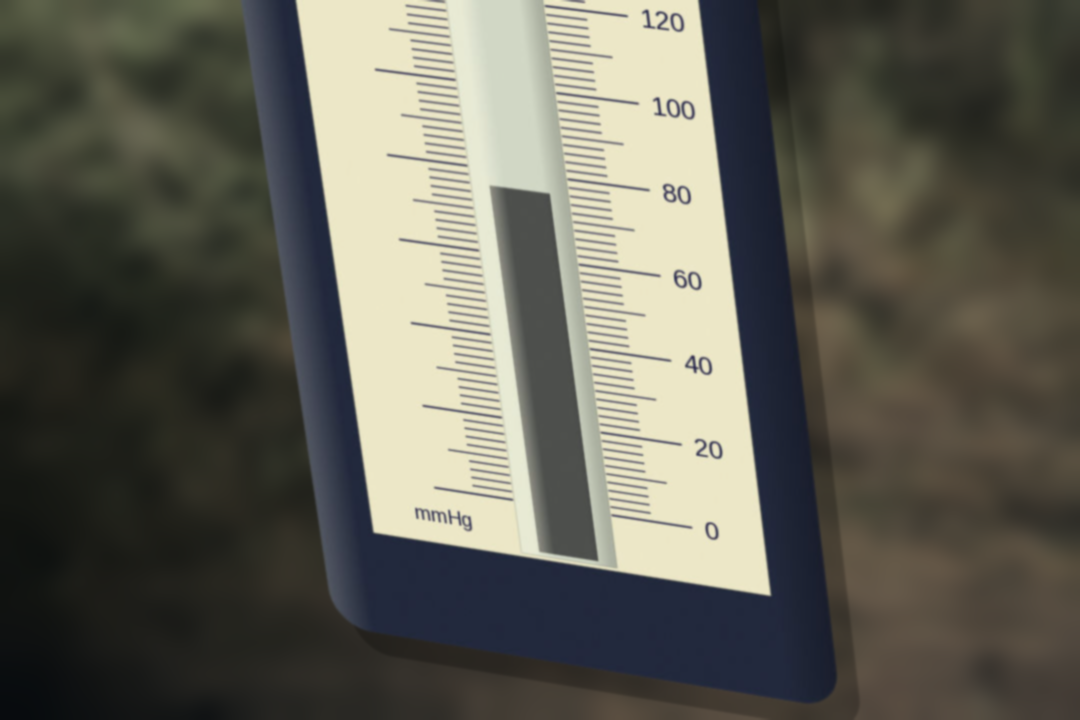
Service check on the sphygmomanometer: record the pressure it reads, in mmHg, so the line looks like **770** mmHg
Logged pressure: **76** mmHg
